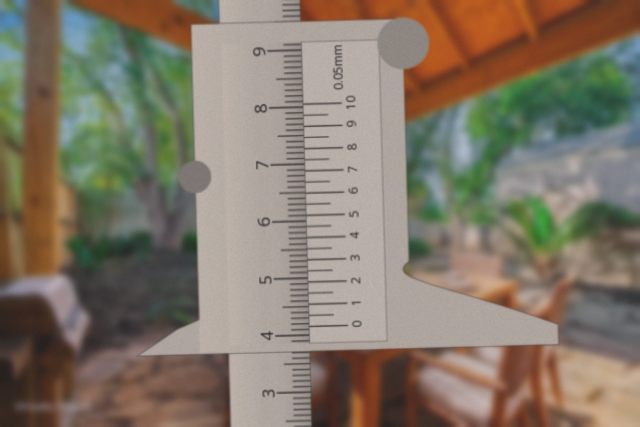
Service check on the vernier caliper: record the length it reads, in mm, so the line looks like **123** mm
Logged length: **41.5** mm
